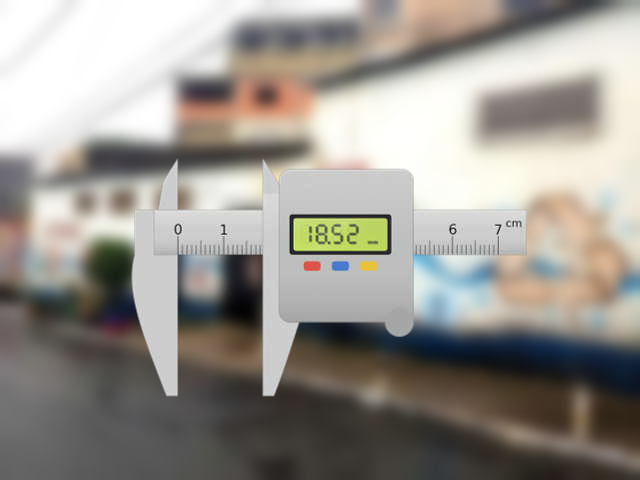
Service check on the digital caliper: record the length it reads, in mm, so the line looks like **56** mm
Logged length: **18.52** mm
